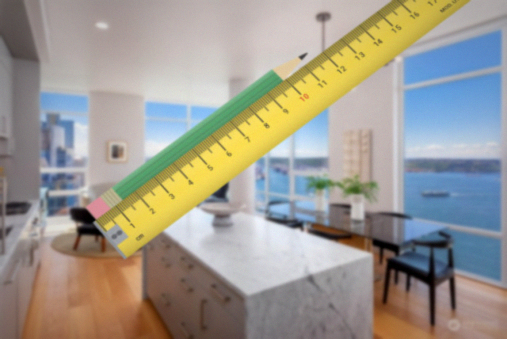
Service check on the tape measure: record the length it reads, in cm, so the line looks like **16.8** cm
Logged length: **11.5** cm
